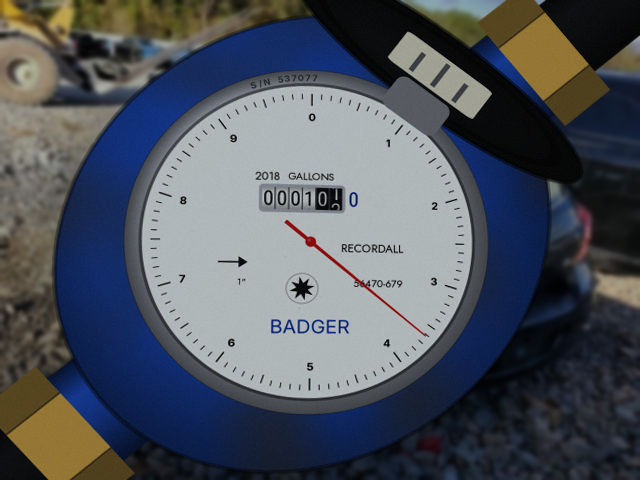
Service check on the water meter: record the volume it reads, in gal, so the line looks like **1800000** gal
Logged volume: **1013.6** gal
